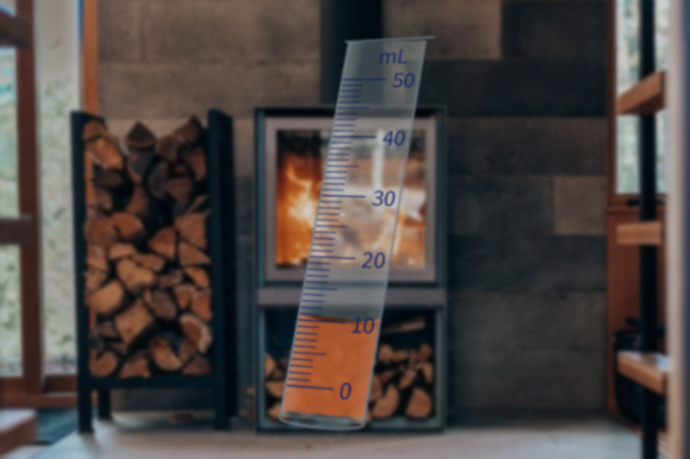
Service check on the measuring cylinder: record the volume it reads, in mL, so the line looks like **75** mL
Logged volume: **10** mL
